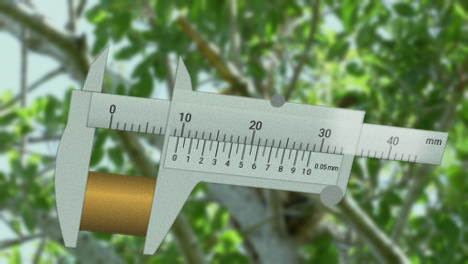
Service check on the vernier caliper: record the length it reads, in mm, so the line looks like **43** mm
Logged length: **9.6** mm
